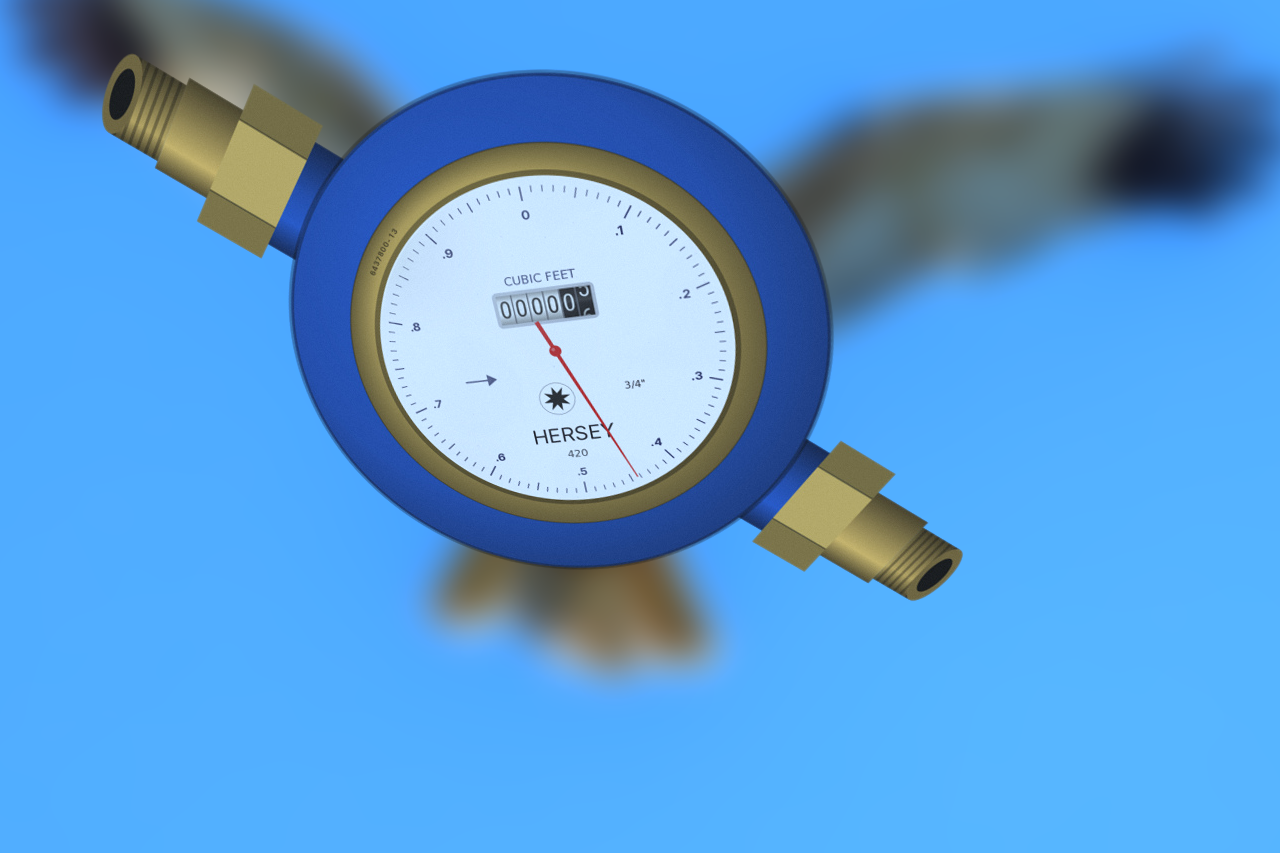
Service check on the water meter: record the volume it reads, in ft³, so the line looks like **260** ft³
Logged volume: **5.44** ft³
